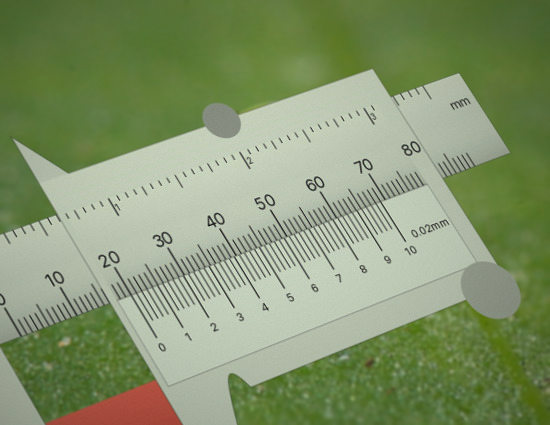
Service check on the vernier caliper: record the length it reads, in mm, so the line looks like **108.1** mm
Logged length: **20.0** mm
